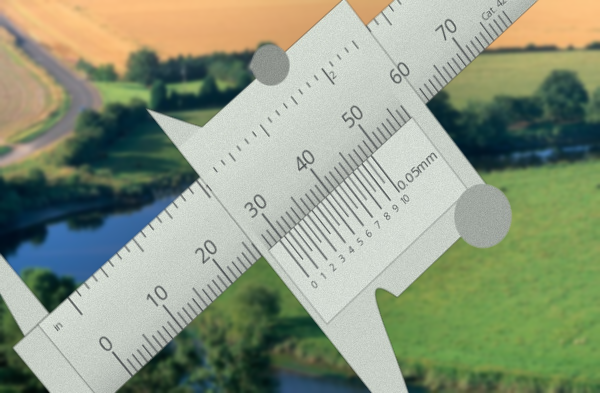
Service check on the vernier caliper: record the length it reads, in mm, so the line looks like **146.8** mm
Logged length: **29.6** mm
